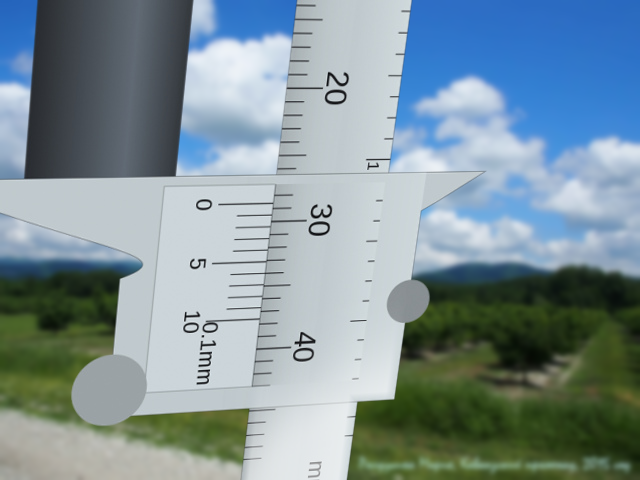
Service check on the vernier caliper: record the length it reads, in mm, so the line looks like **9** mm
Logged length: **28.6** mm
